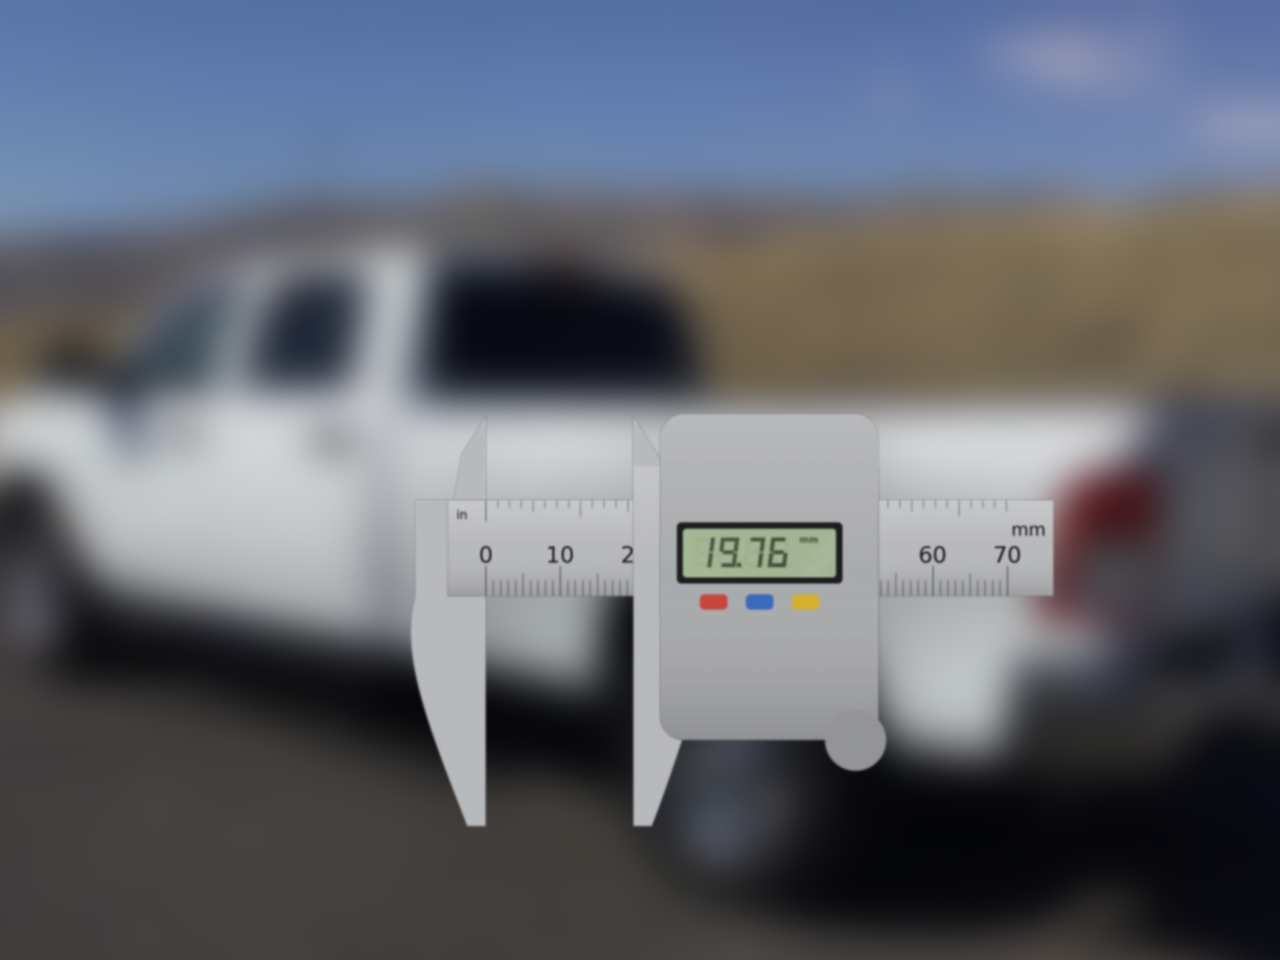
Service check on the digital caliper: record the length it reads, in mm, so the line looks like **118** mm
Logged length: **19.76** mm
